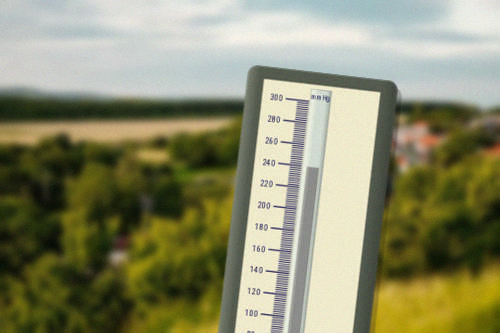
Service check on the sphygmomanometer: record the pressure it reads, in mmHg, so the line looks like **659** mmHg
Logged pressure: **240** mmHg
